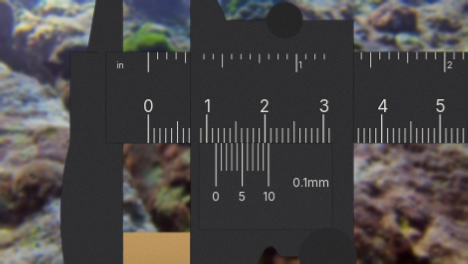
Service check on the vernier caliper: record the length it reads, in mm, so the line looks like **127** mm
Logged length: **11.6** mm
